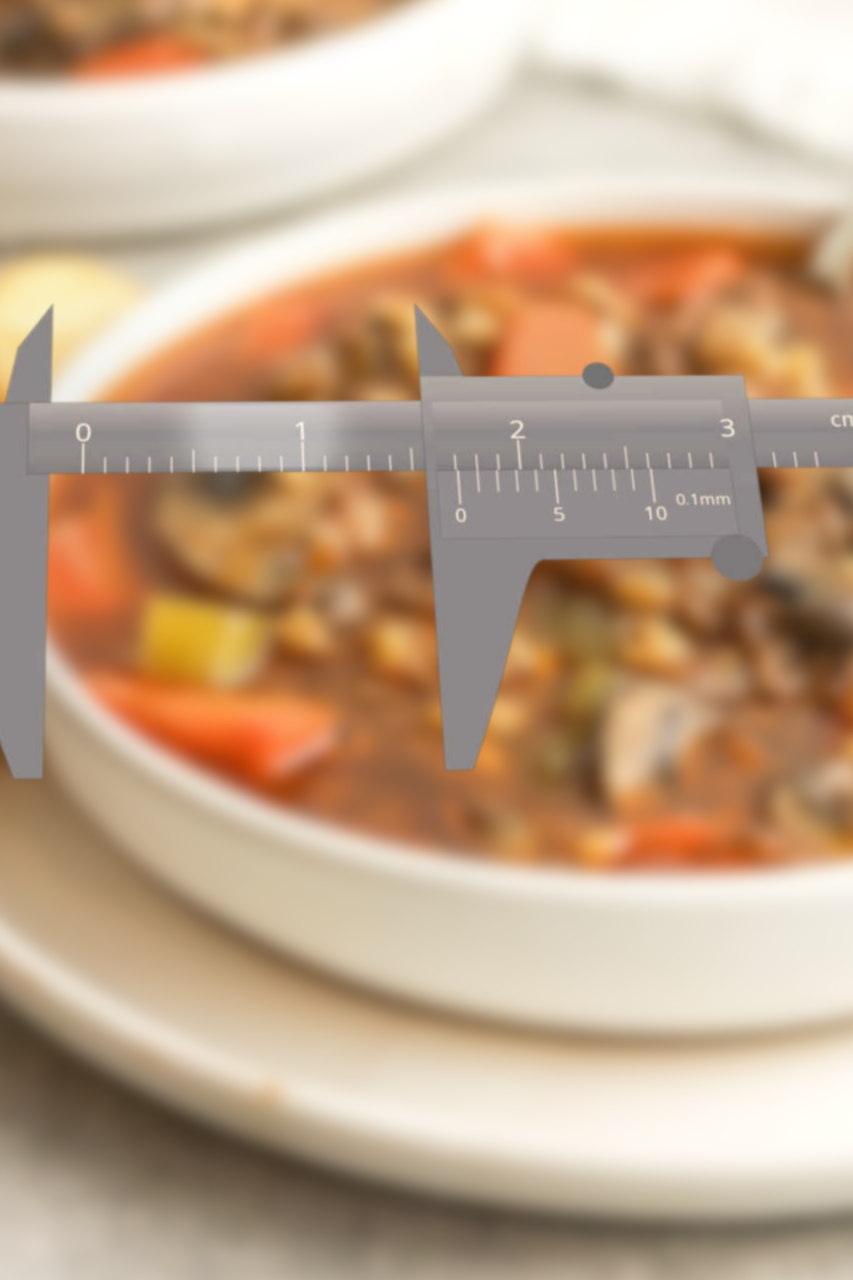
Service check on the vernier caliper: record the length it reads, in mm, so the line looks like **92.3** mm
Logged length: **17.1** mm
